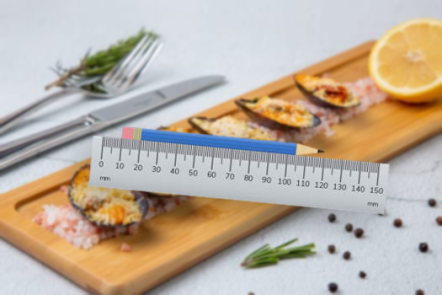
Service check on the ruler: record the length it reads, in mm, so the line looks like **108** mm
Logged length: **110** mm
